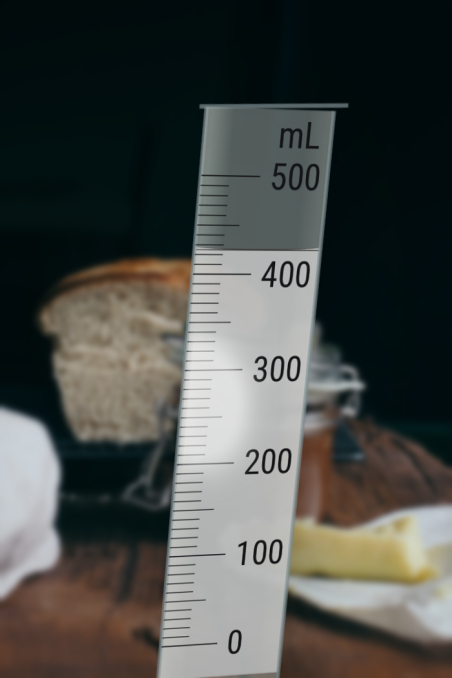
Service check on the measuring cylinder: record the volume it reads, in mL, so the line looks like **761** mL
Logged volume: **425** mL
